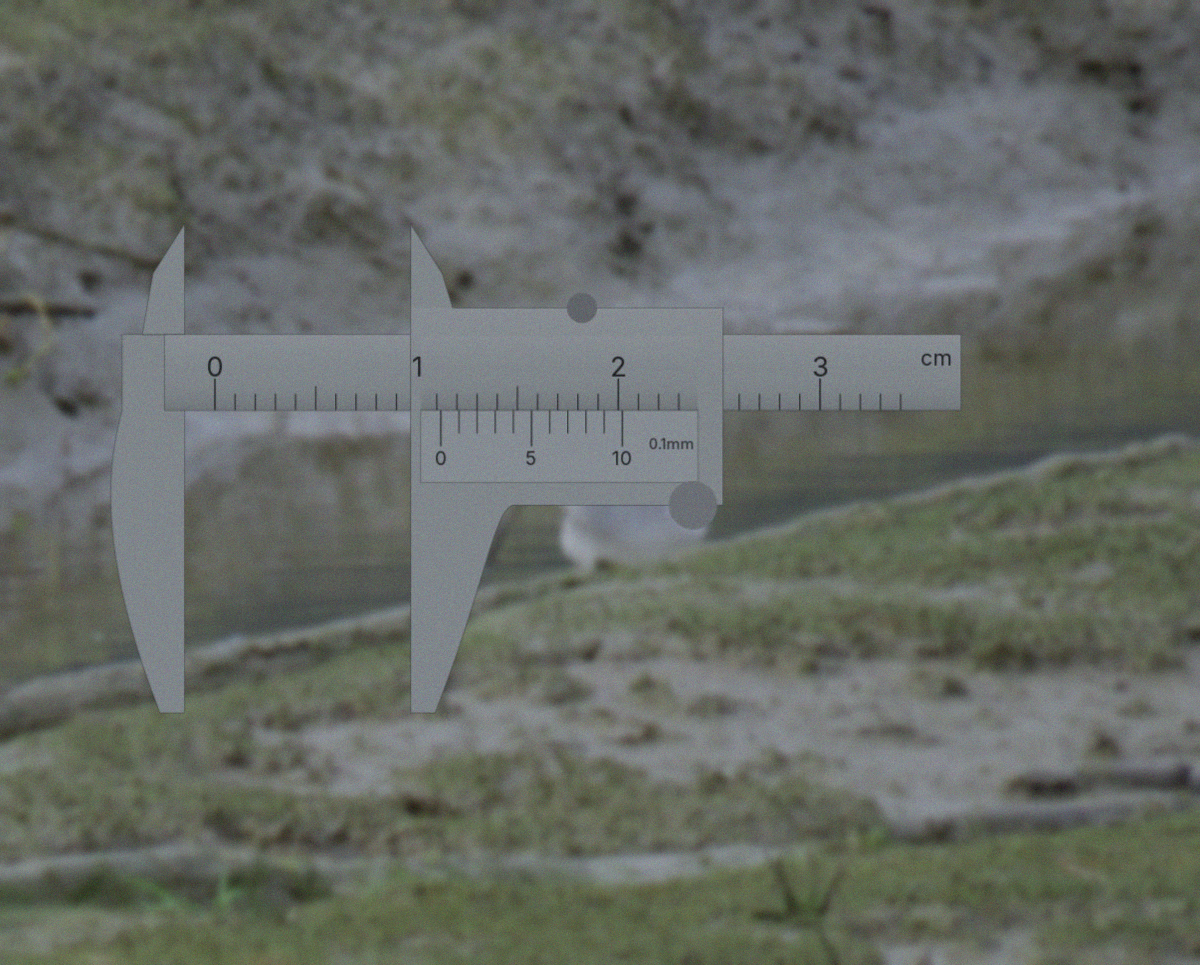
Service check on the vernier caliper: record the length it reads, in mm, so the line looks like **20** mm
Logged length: **11.2** mm
